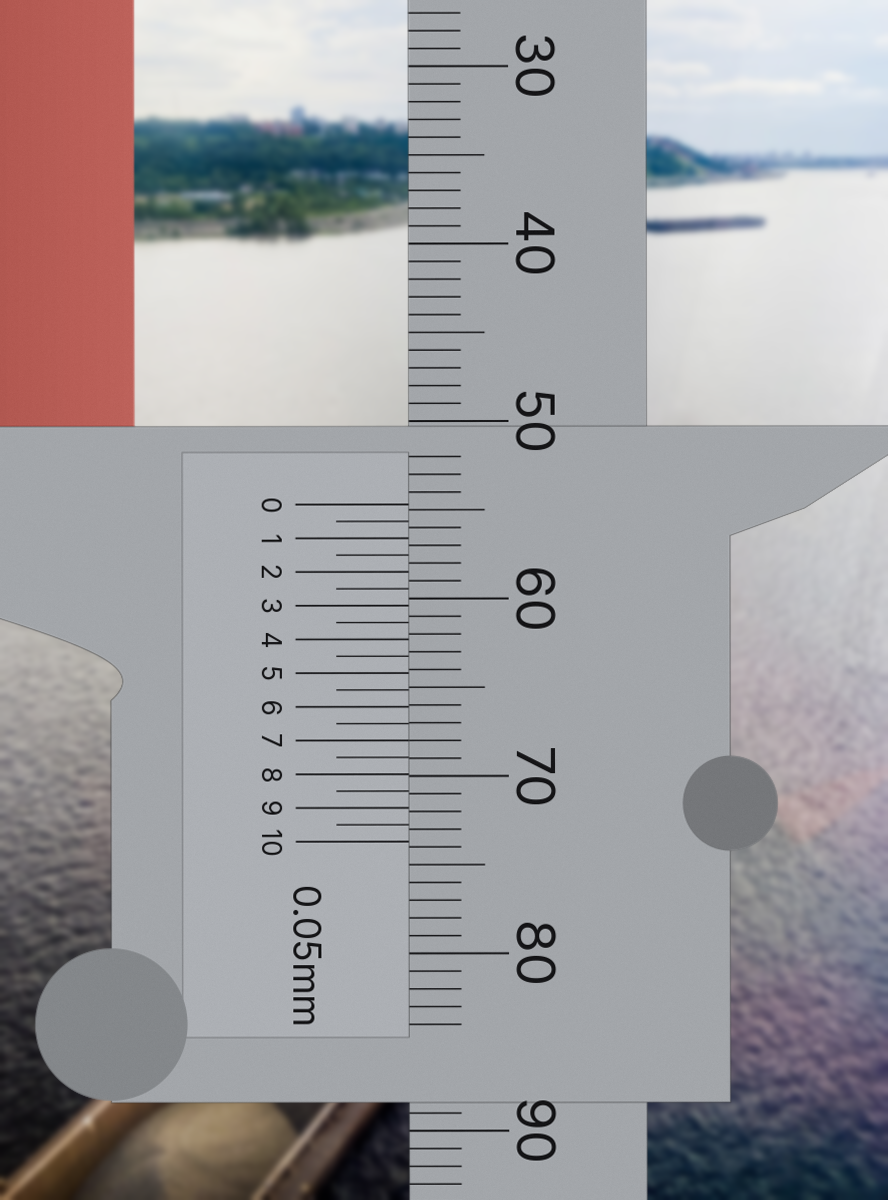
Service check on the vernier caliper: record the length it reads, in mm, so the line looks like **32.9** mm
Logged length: **54.7** mm
